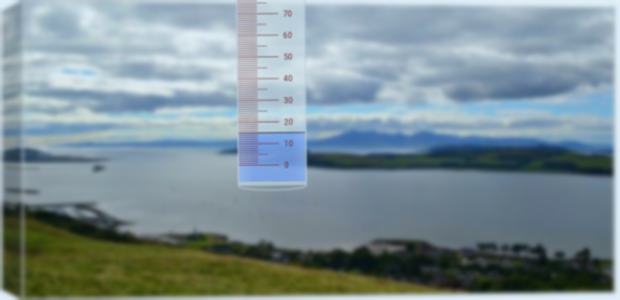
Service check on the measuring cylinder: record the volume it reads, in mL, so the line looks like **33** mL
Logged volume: **15** mL
